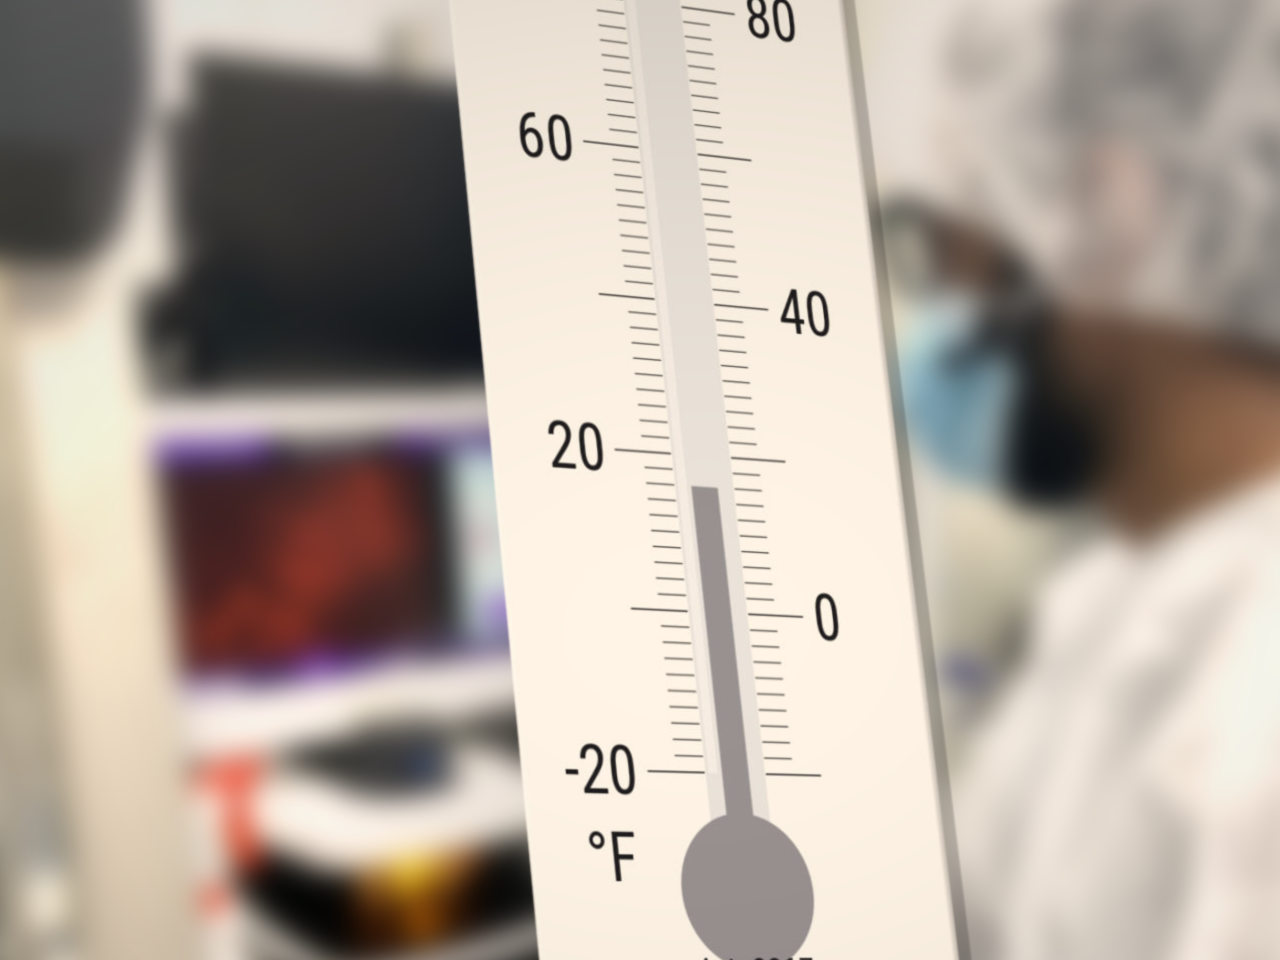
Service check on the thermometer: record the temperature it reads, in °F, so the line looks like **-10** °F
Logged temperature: **16** °F
